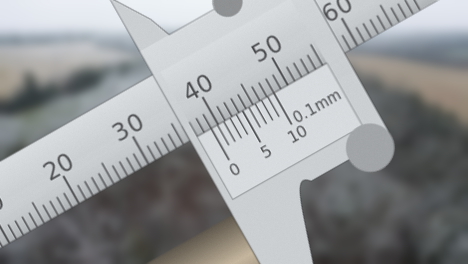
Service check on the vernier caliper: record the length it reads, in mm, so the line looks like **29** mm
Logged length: **39.0** mm
